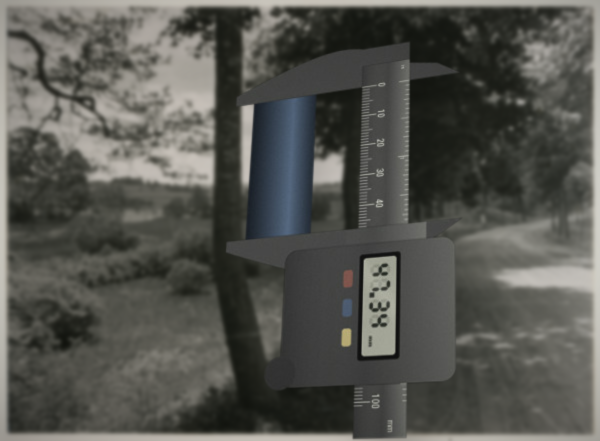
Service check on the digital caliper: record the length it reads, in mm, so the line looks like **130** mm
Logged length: **47.34** mm
